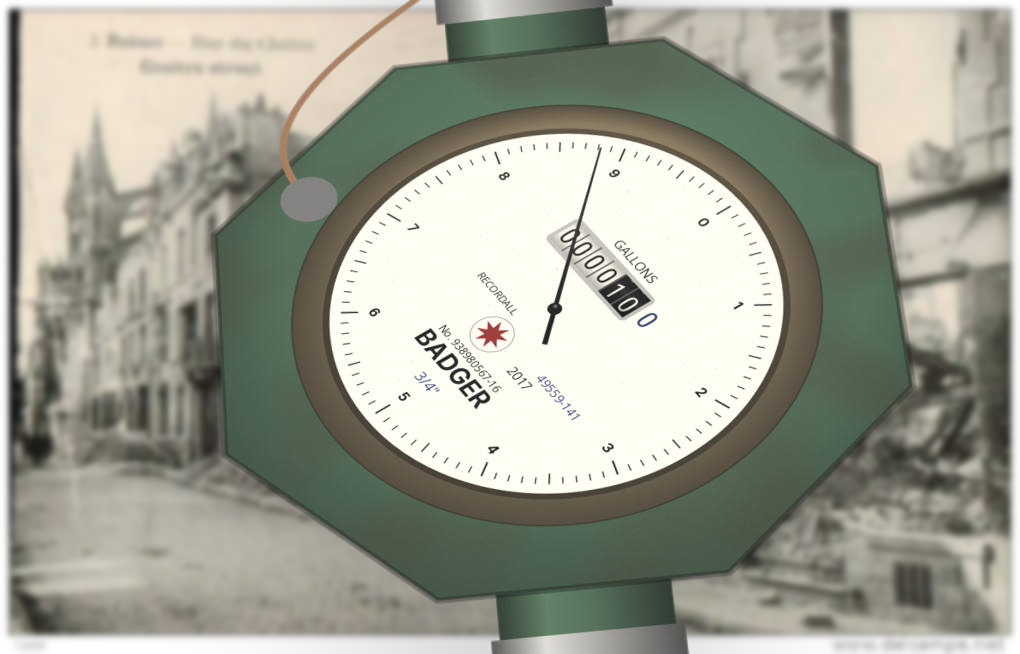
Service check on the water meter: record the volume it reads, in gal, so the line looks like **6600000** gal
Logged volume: **98.8** gal
